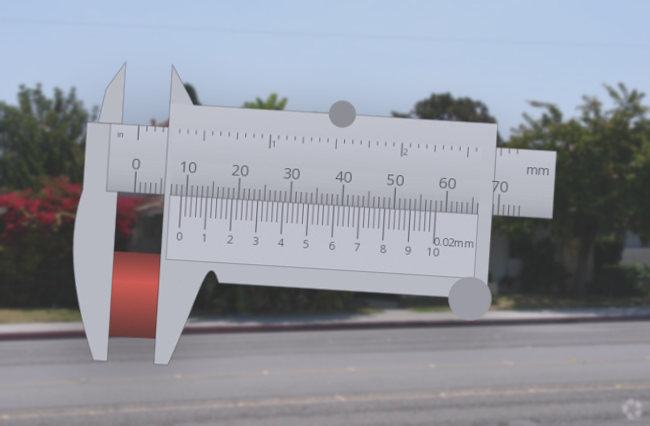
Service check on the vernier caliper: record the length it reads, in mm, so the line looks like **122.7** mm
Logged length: **9.0** mm
